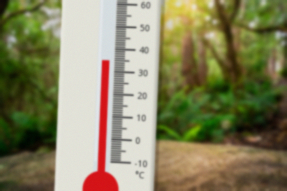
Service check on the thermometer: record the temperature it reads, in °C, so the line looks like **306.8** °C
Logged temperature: **35** °C
